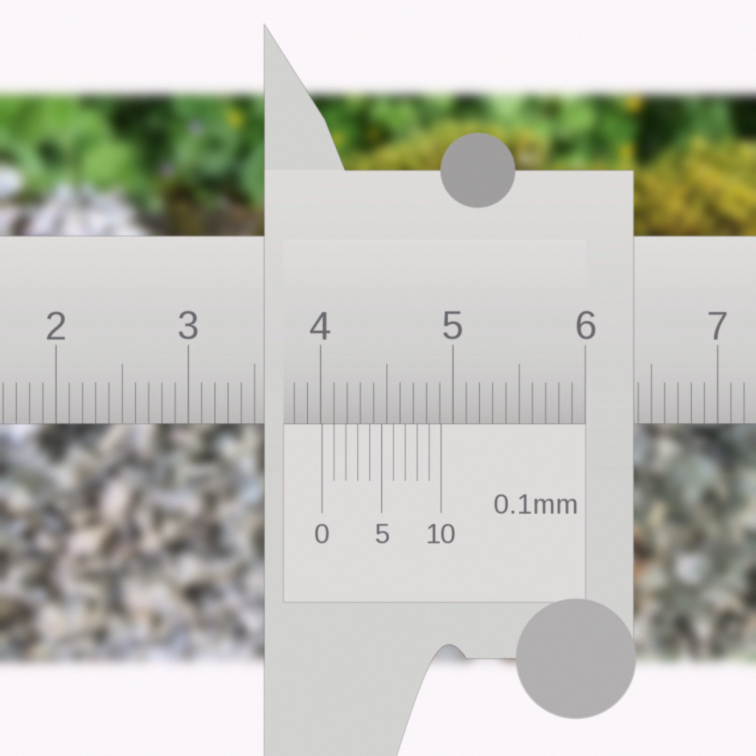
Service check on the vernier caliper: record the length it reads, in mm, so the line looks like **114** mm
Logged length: **40.1** mm
